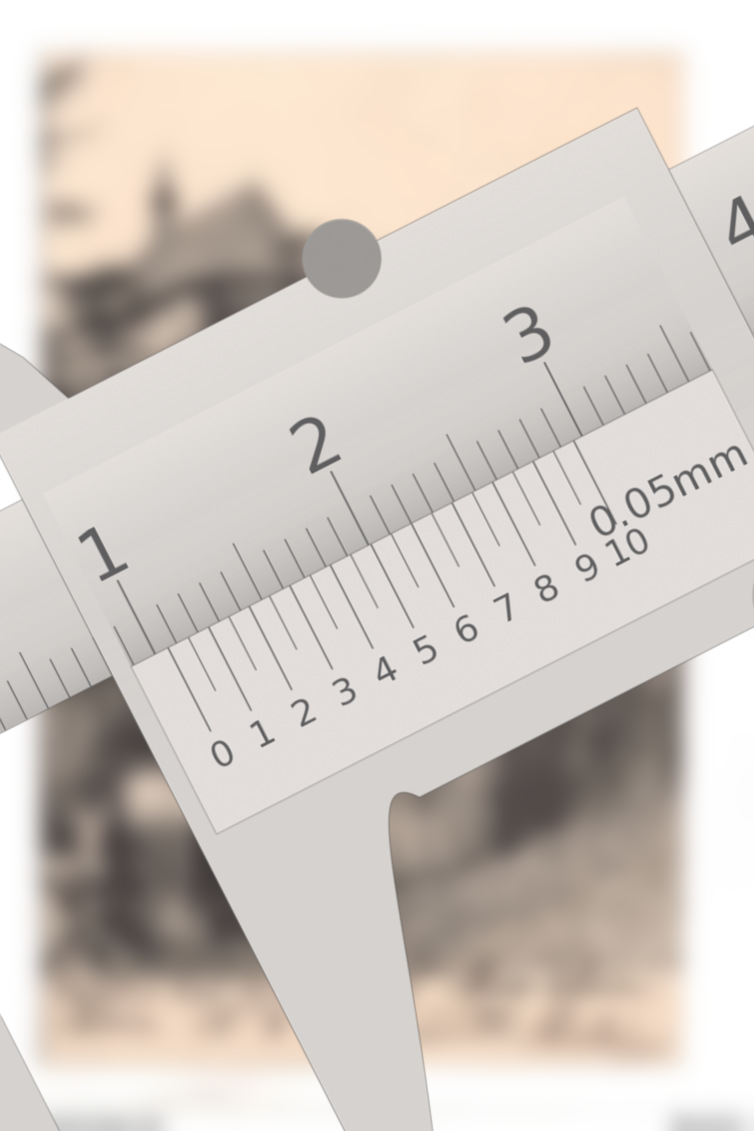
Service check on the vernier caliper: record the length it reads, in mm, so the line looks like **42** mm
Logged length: **10.6** mm
